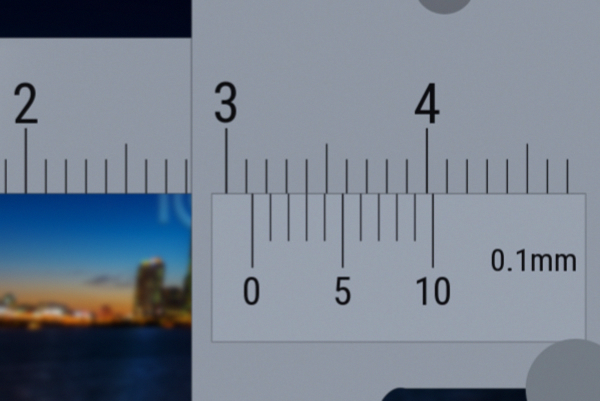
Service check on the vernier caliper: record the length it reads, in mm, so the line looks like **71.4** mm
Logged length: **31.3** mm
